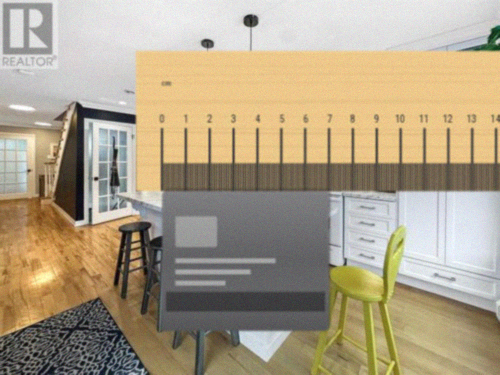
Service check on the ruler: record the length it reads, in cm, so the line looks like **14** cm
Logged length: **7** cm
